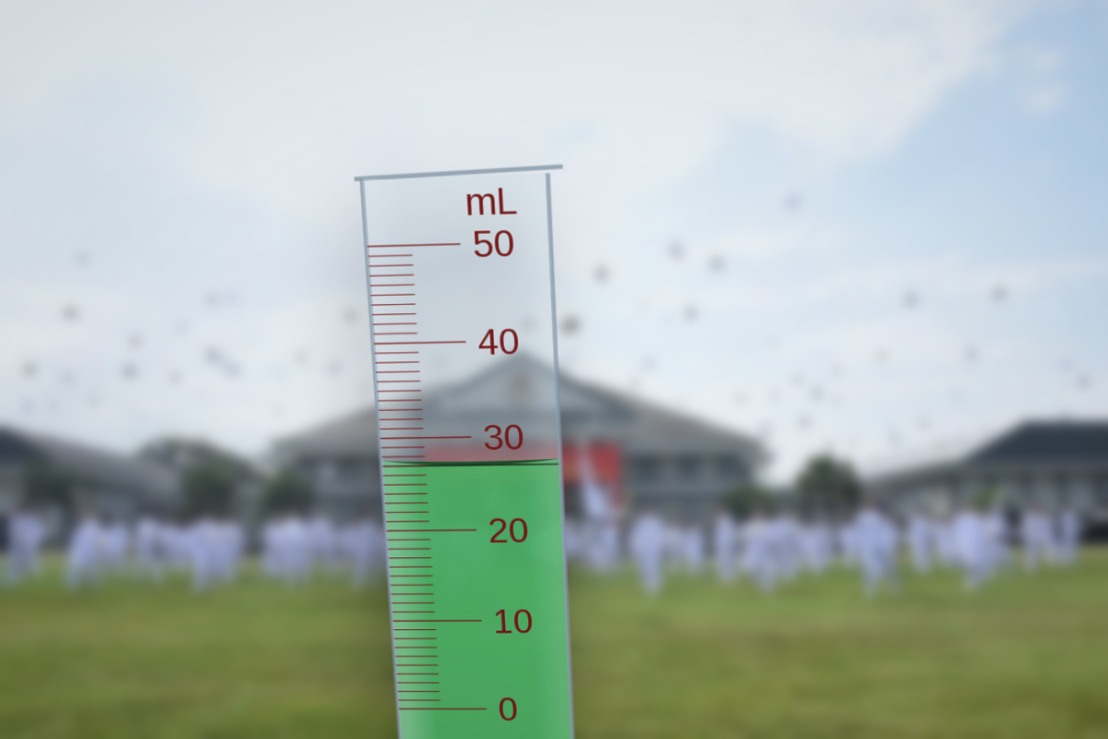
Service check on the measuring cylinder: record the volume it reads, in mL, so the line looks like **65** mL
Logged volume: **27** mL
